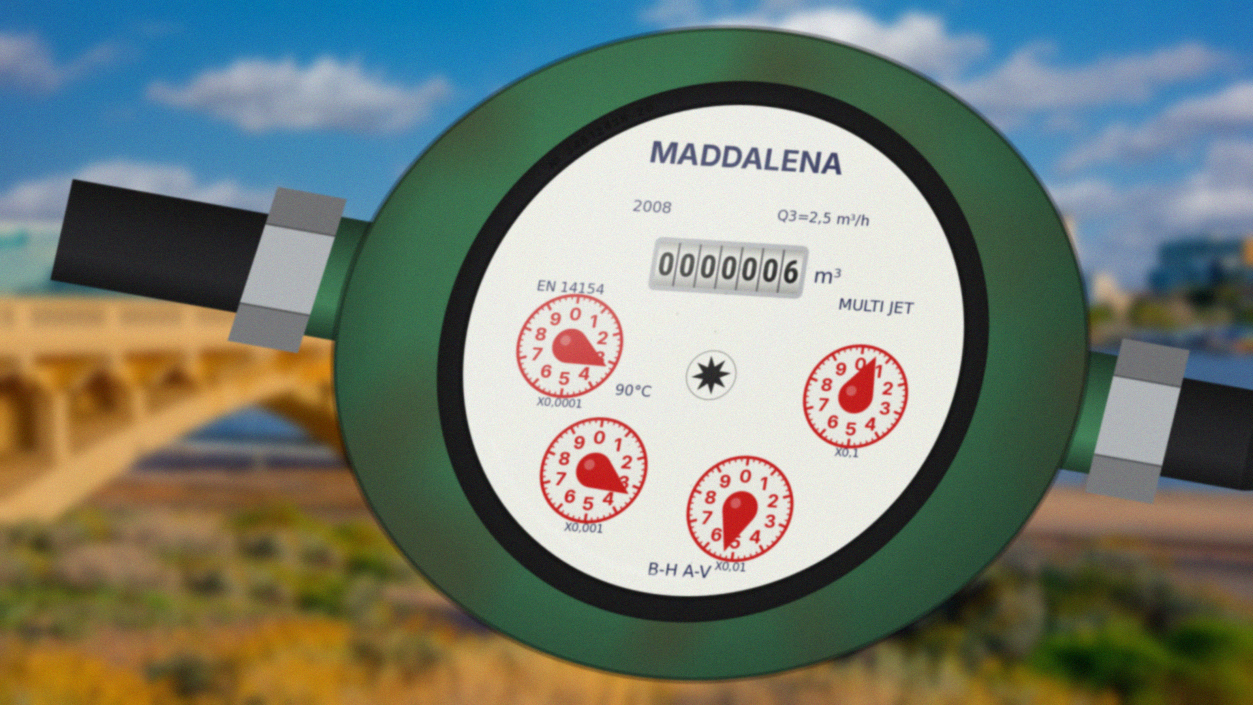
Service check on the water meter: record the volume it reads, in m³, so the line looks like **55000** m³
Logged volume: **6.0533** m³
